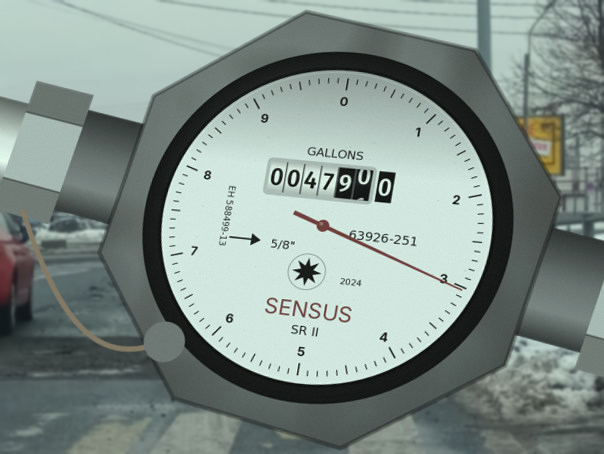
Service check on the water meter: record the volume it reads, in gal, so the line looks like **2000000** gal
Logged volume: **47903.0** gal
